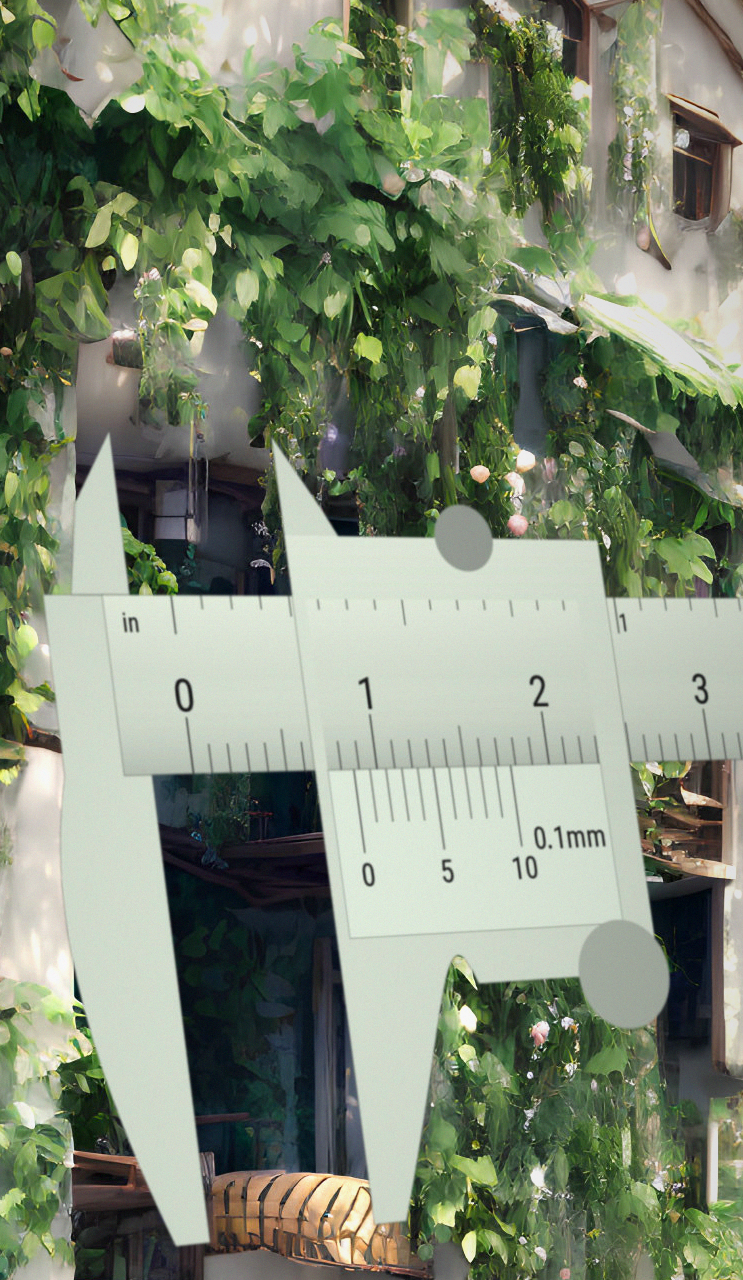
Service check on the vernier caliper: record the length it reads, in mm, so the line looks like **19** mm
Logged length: **8.7** mm
